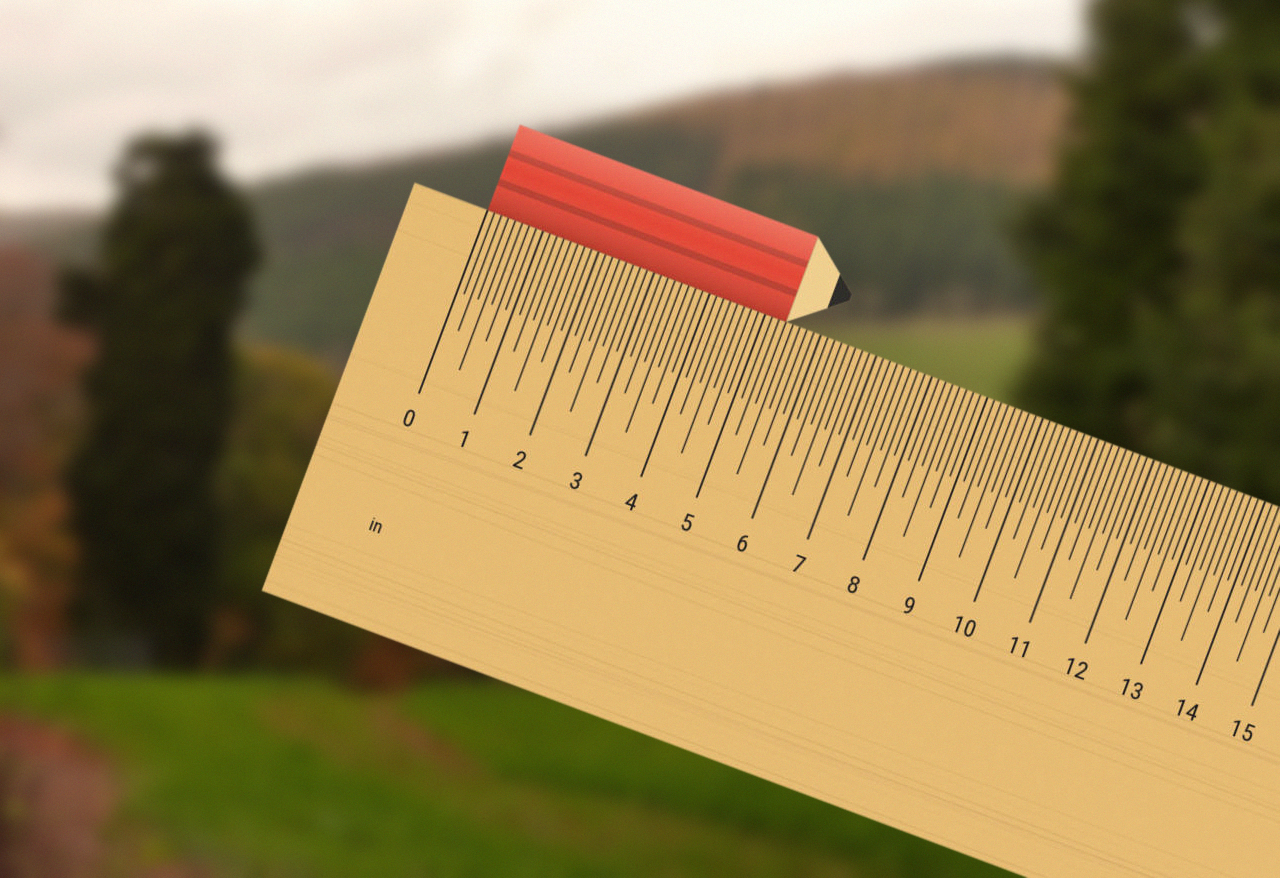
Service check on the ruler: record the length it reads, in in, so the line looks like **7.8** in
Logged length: **6.25** in
